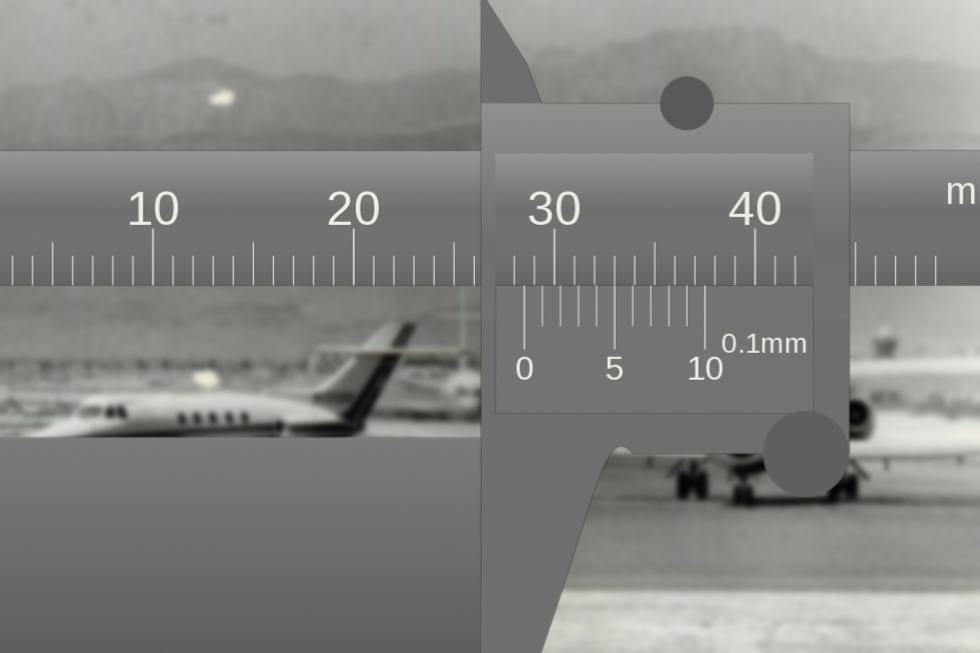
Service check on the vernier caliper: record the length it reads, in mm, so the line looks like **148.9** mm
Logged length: **28.5** mm
